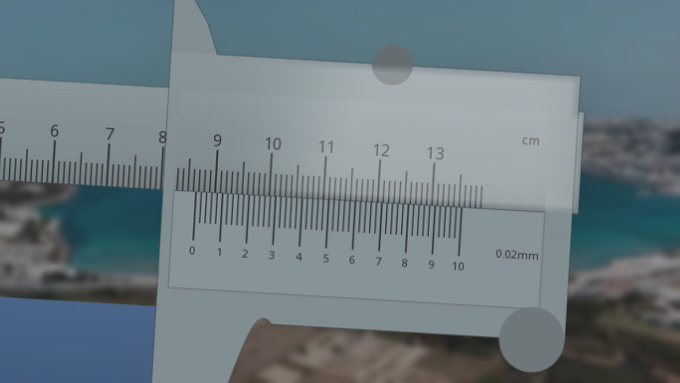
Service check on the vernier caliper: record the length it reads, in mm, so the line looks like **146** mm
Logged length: **86.5** mm
